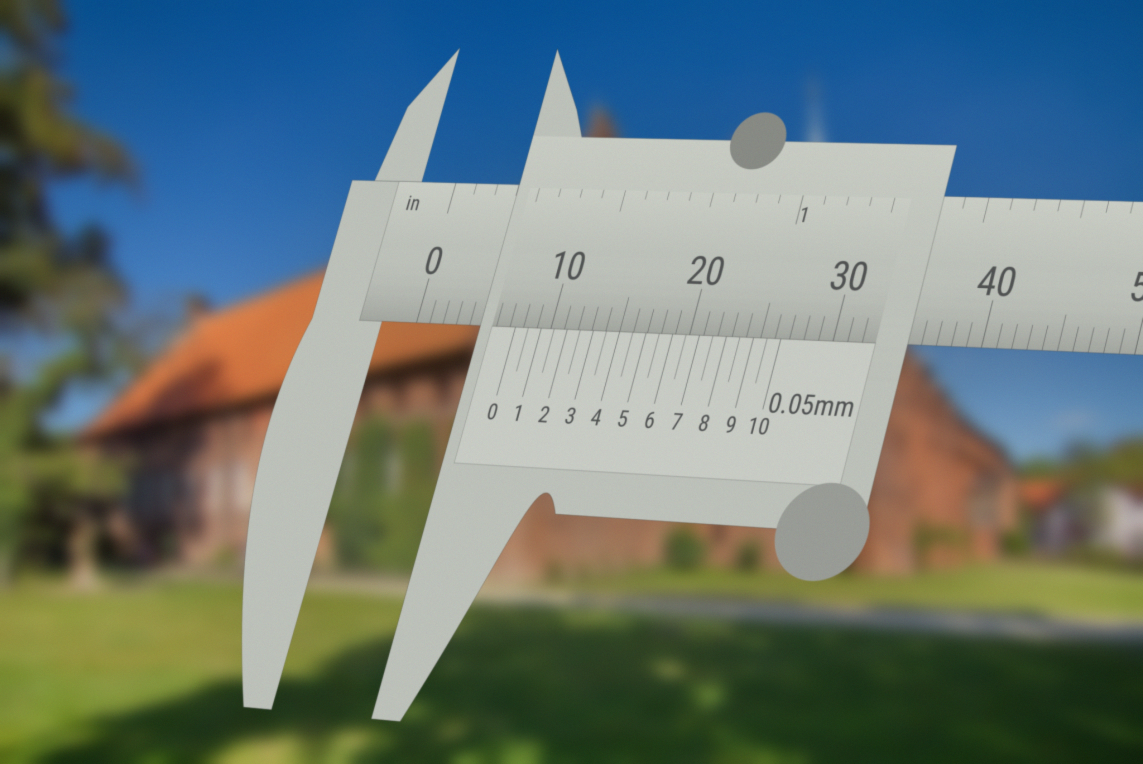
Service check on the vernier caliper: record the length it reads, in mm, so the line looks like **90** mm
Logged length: **7.4** mm
